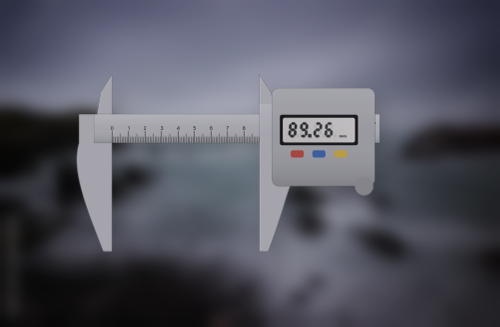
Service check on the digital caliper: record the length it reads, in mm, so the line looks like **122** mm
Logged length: **89.26** mm
